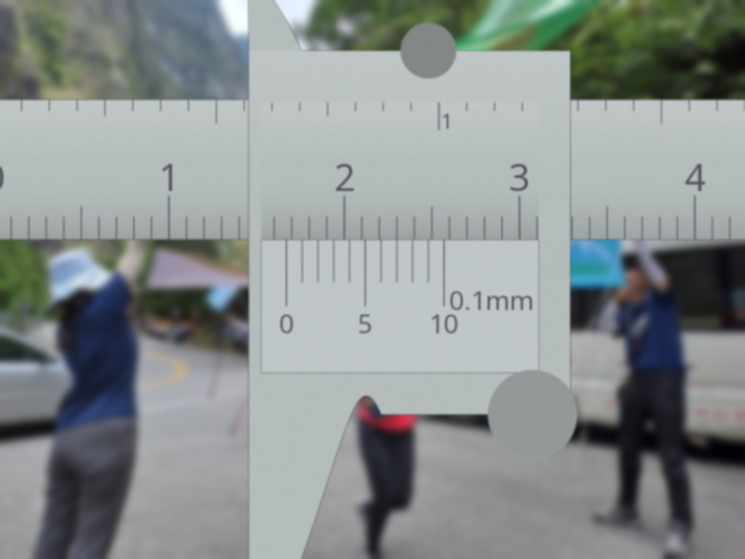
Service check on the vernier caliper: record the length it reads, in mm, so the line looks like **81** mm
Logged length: **16.7** mm
